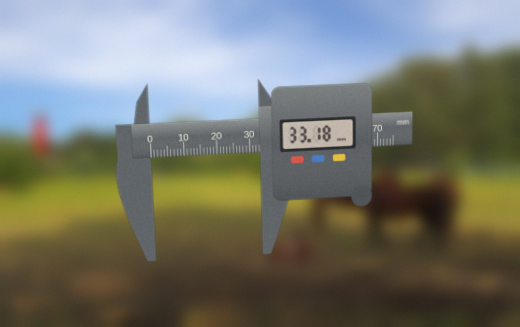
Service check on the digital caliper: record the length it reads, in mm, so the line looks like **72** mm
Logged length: **33.18** mm
